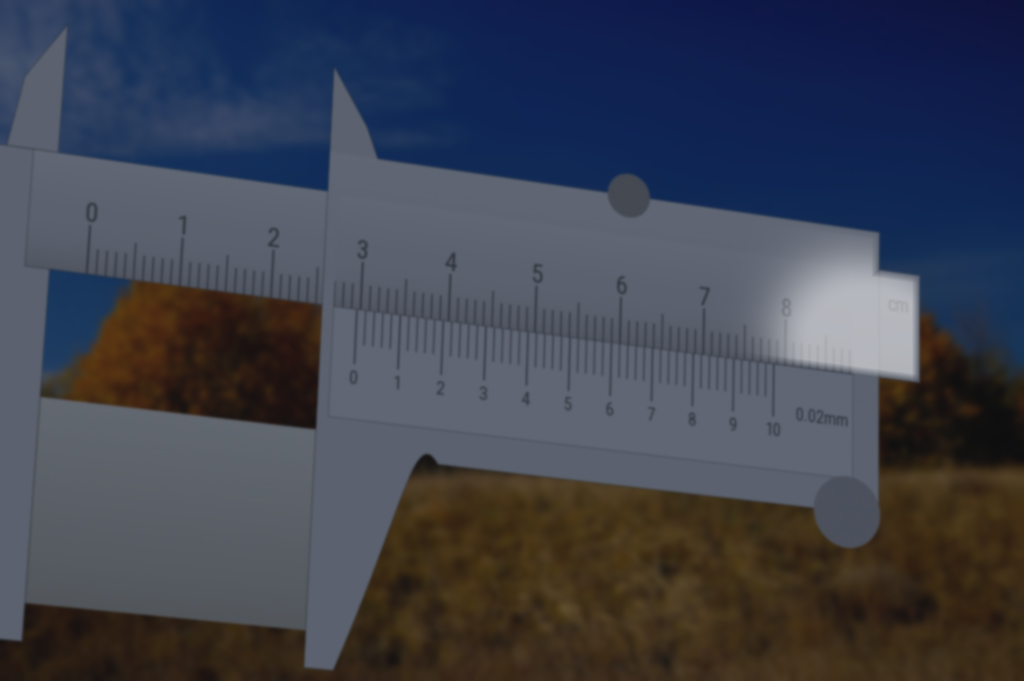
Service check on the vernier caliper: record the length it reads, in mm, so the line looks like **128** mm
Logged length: **29.6** mm
